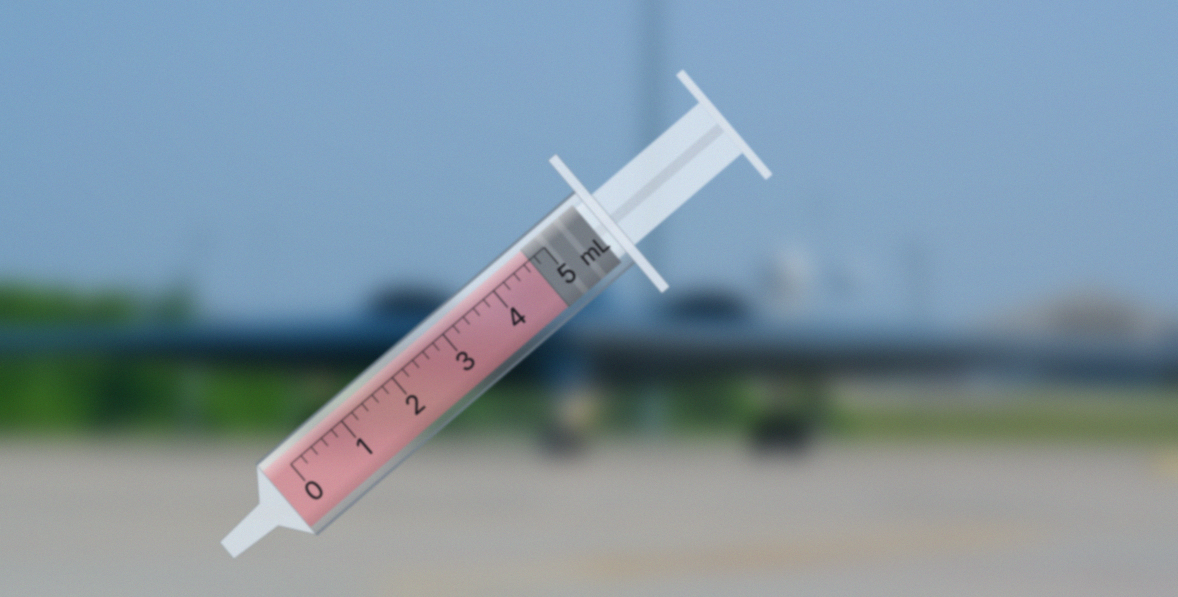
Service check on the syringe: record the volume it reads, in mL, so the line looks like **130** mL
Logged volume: **4.7** mL
